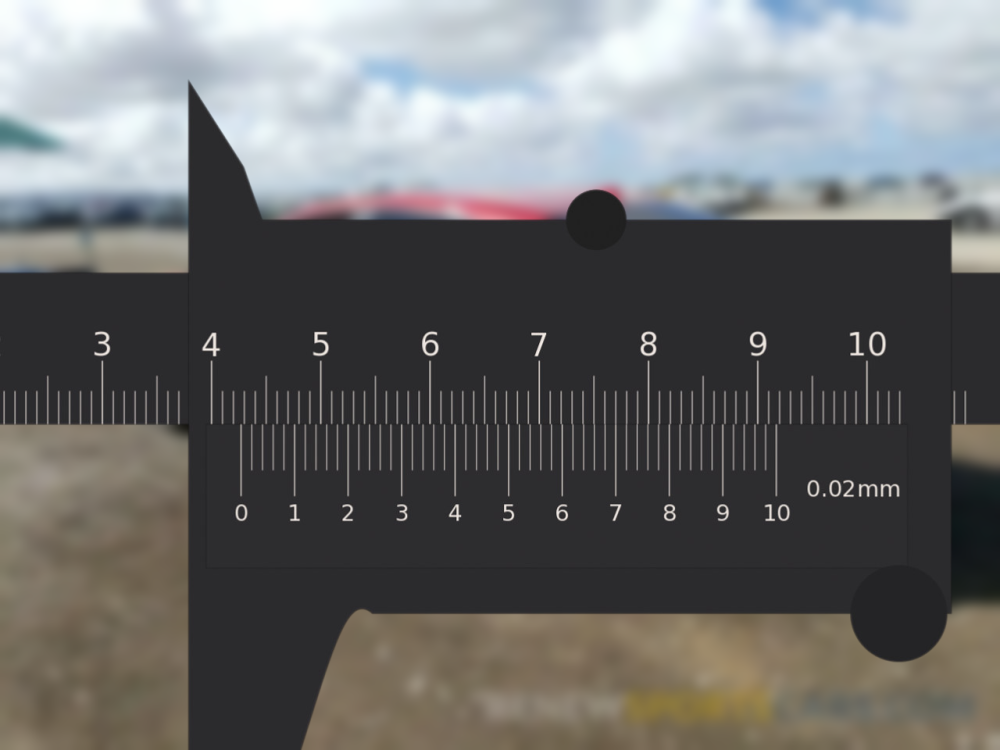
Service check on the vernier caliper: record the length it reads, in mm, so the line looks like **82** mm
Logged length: **42.7** mm
